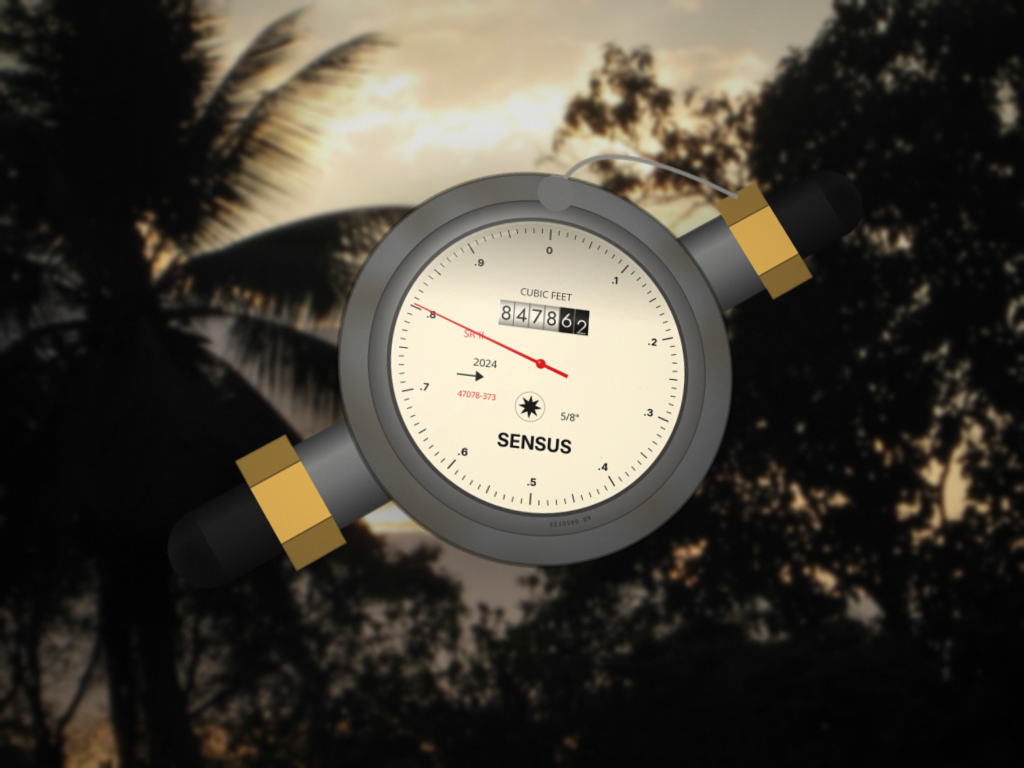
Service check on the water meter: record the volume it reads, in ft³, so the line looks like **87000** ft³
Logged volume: **847861.80** ft³
